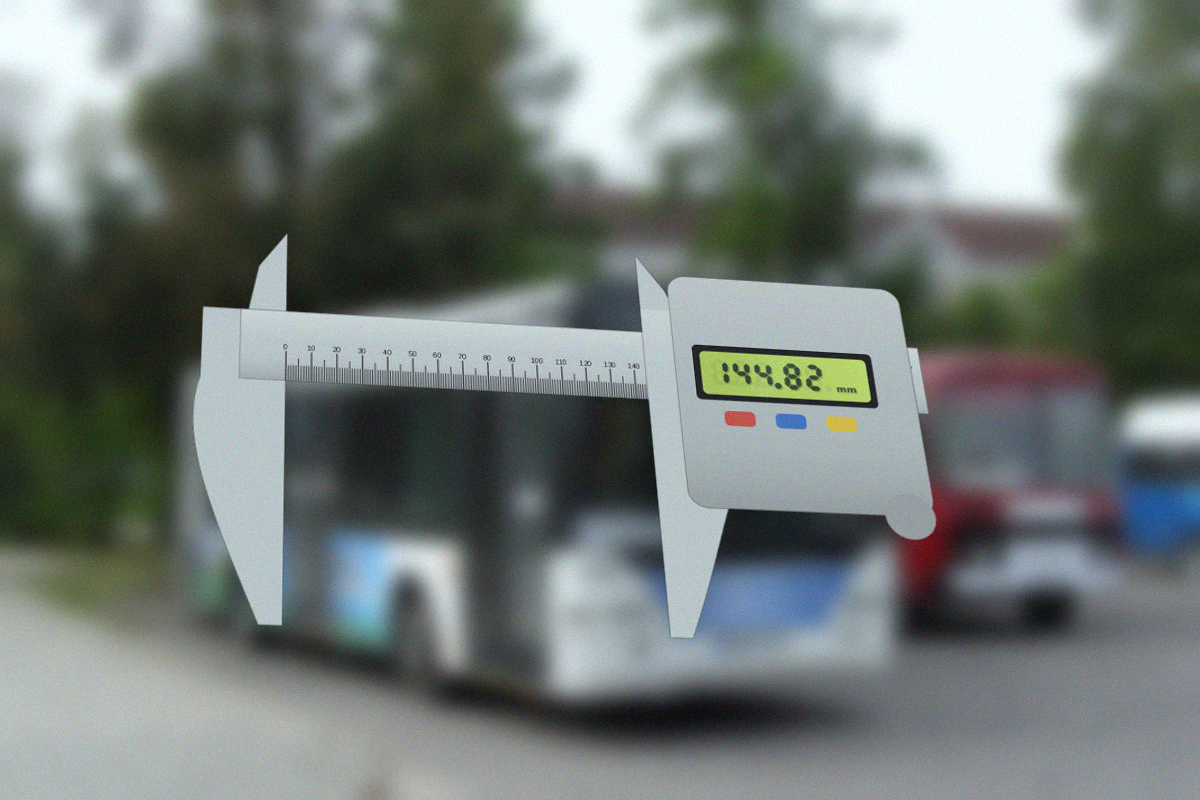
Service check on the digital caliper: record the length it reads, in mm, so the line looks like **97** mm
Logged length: **144.82** mm
